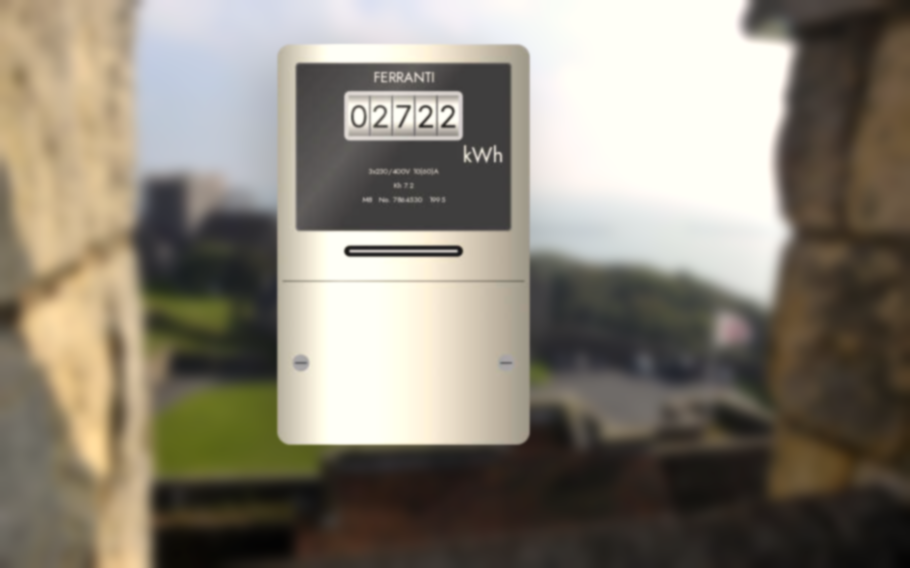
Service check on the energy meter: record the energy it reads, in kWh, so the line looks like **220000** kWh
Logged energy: **2722** kWh
